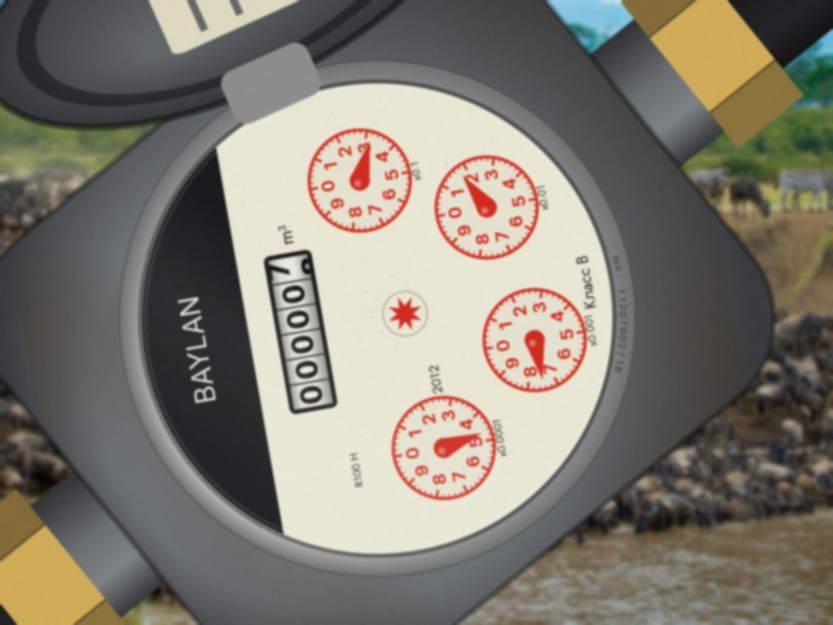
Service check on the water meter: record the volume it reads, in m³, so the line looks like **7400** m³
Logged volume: **7.3174** m³
